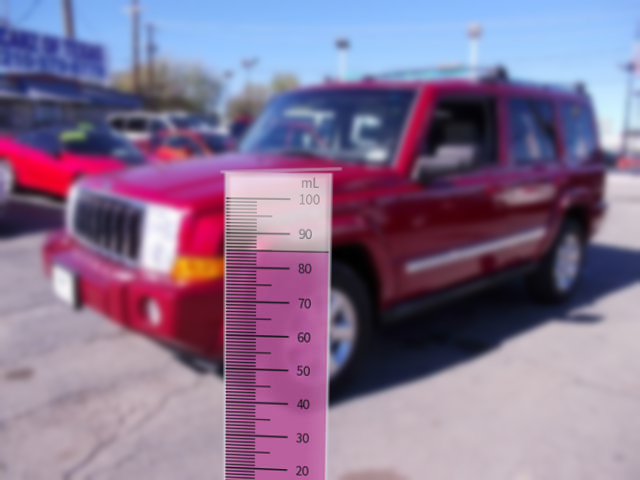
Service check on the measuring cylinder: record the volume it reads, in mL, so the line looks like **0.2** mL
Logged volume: **85** mL
